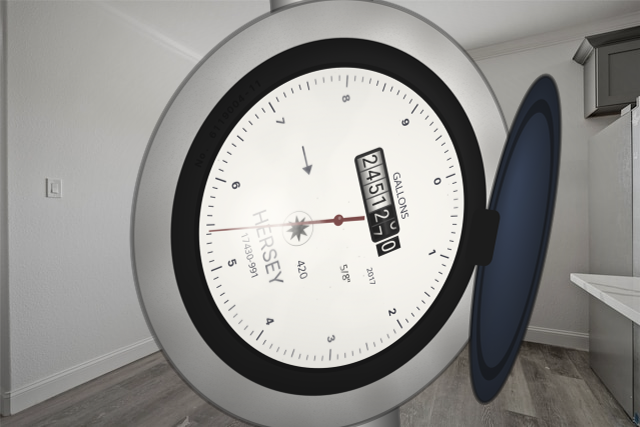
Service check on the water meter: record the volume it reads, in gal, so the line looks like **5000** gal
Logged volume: **2451265.4** gal
